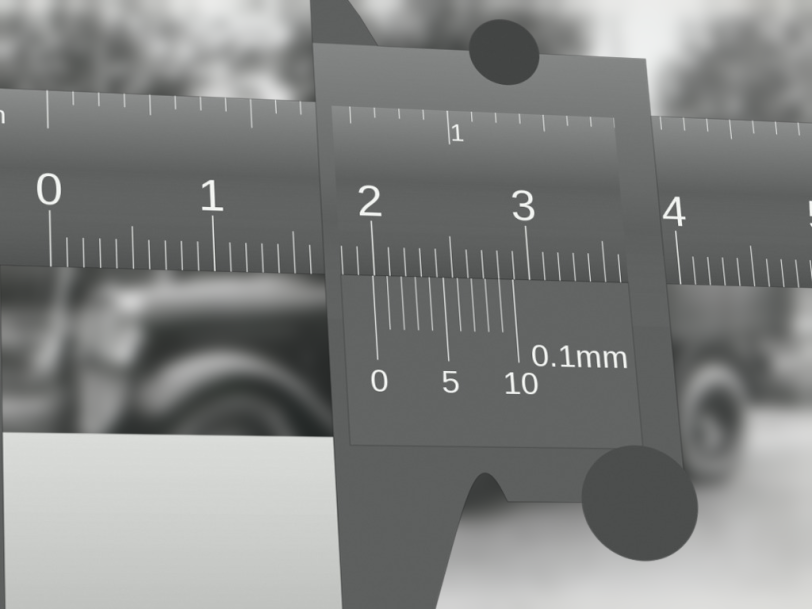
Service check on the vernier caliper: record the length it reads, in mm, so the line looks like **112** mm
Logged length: **19.9** mm
